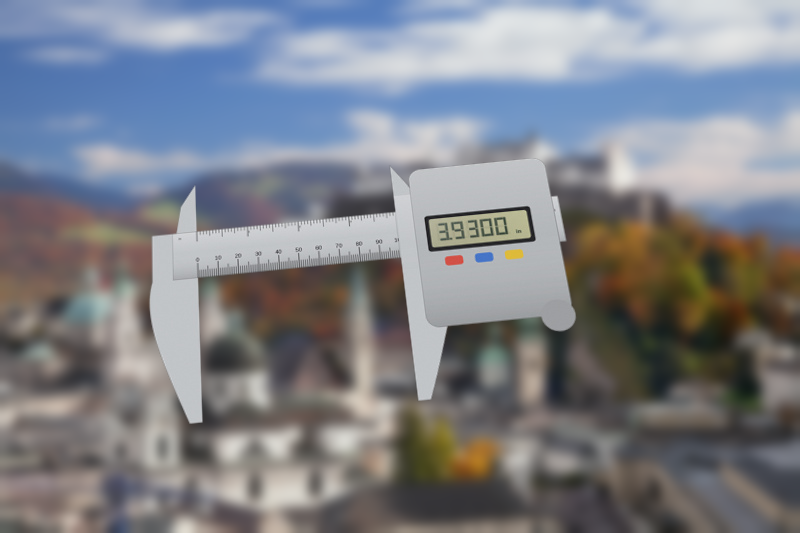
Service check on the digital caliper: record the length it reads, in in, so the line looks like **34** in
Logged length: **3.9300** in
